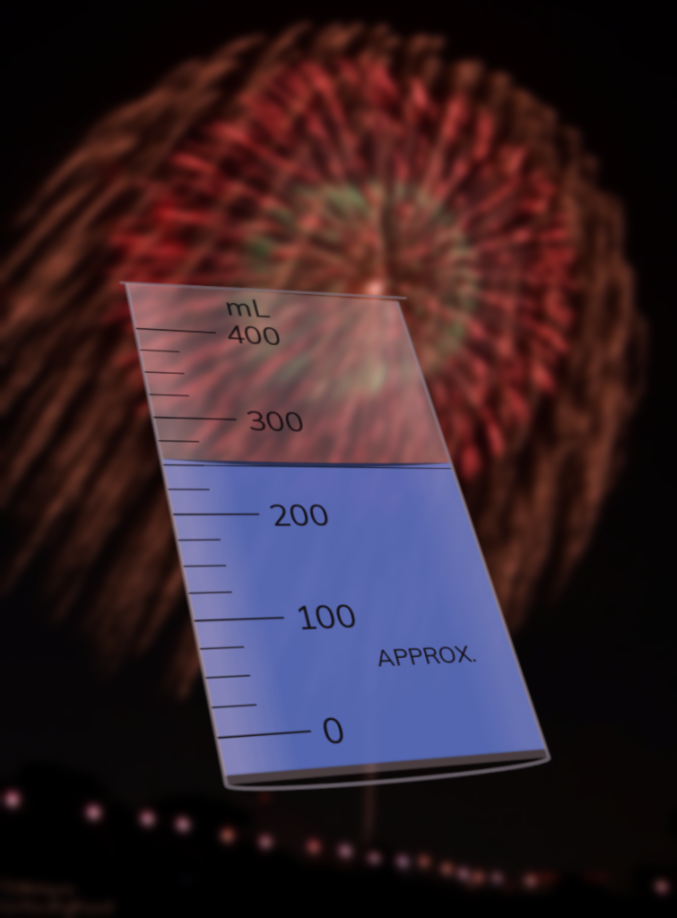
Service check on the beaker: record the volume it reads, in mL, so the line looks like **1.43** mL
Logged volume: **250** mL
